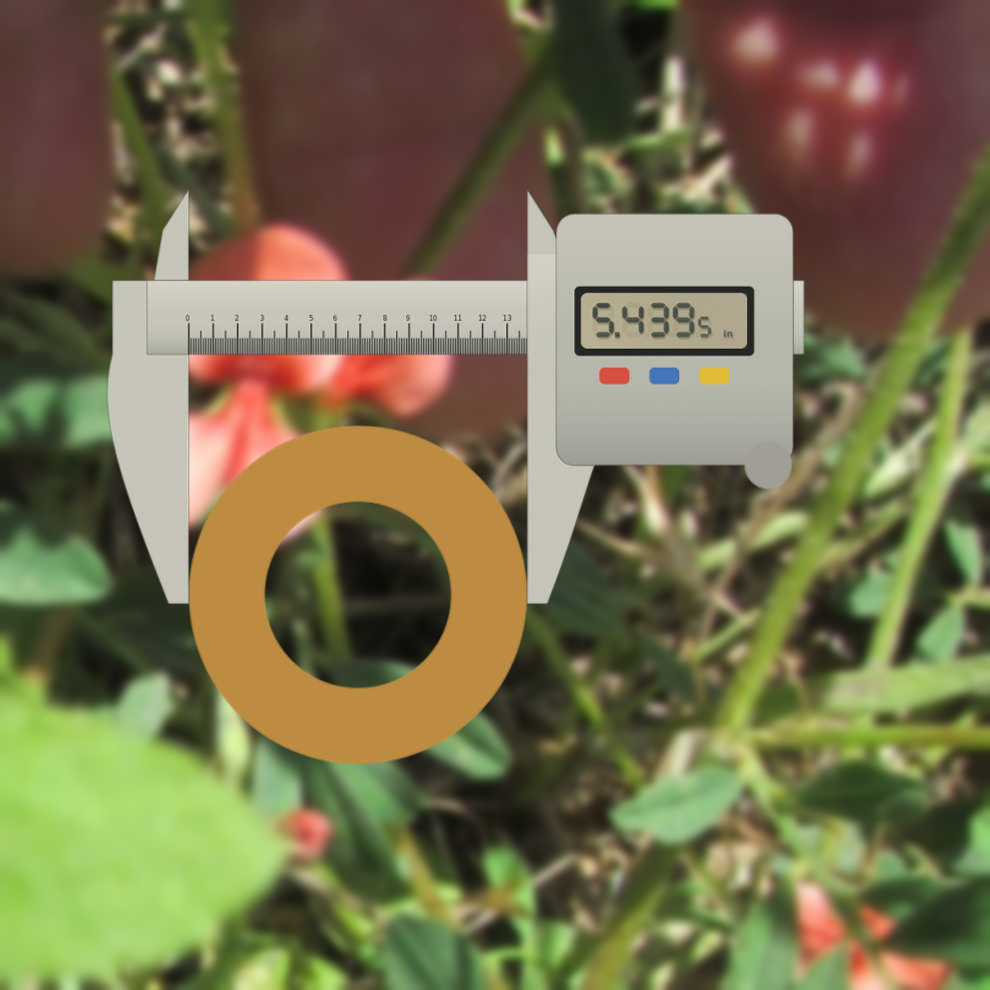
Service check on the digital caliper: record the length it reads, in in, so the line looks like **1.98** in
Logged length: **5.4395** in
